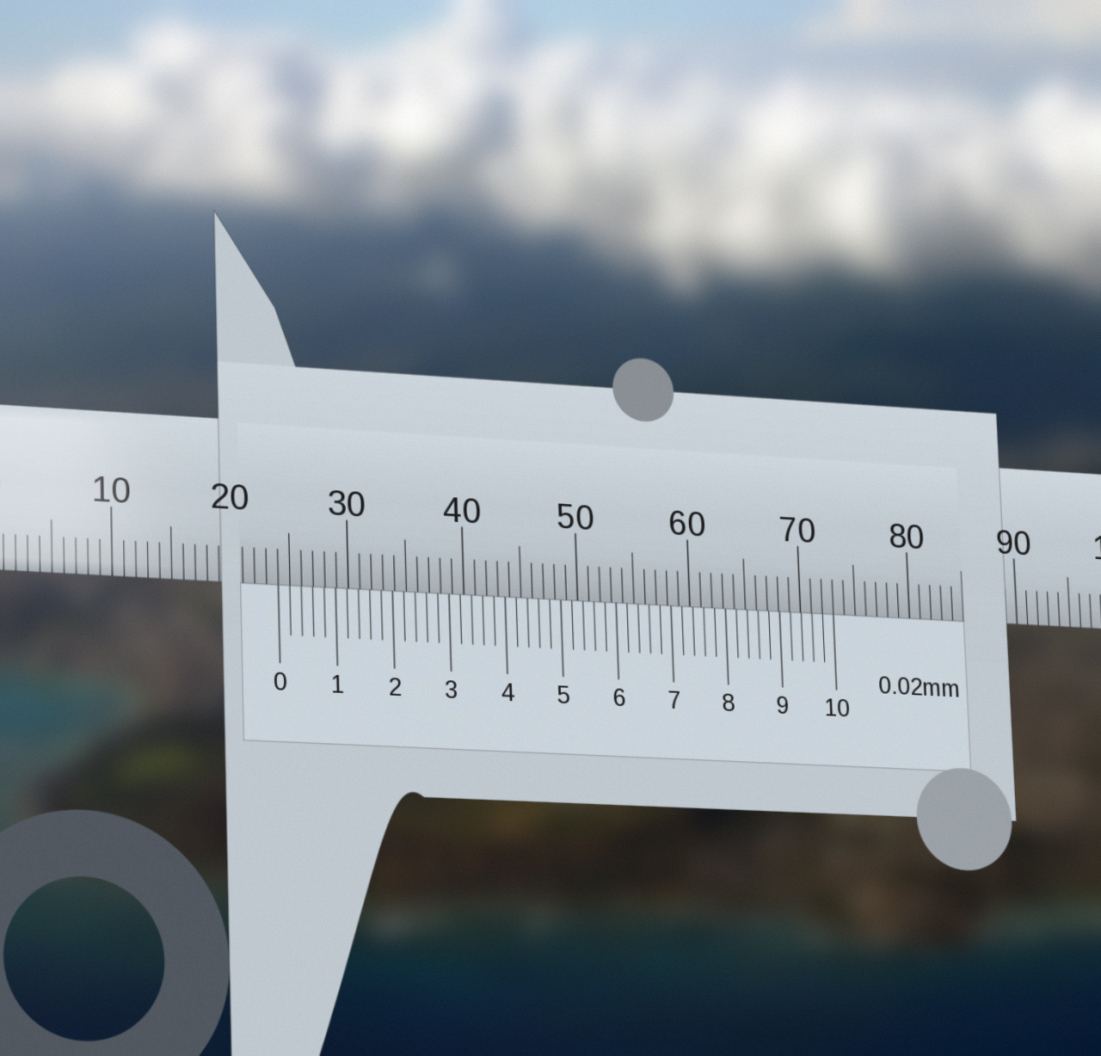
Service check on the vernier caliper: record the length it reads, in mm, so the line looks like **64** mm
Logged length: **24.0** mm
